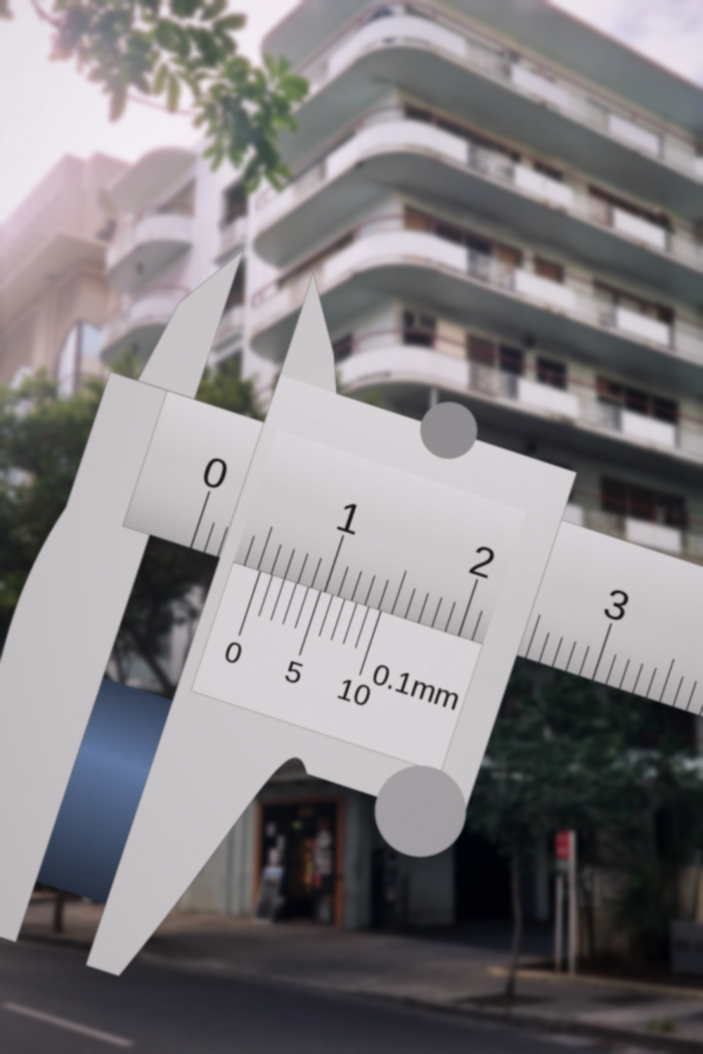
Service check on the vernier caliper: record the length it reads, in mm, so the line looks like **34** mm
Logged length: **5.2** mm
